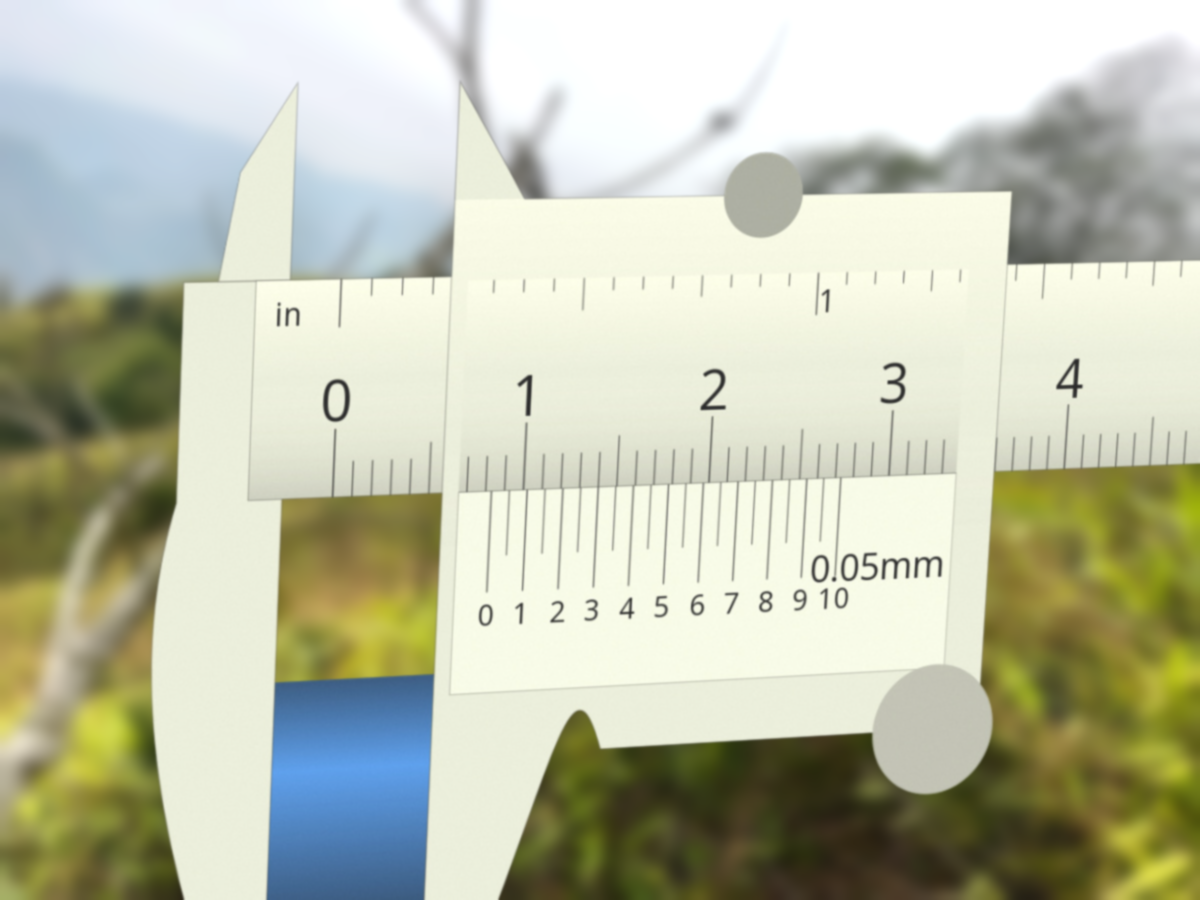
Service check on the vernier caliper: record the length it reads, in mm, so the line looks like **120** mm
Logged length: **8.3** mm
